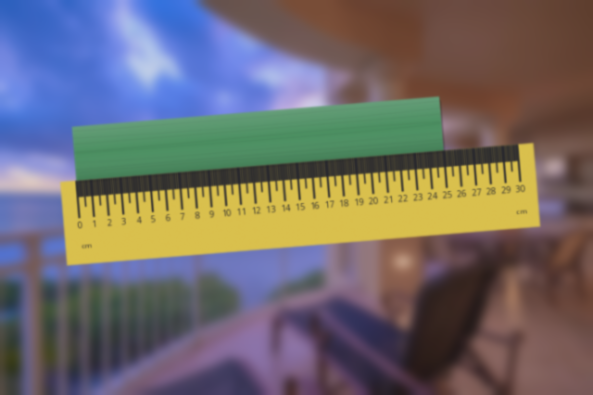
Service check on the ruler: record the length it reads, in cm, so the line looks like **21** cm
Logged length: **25** cm
